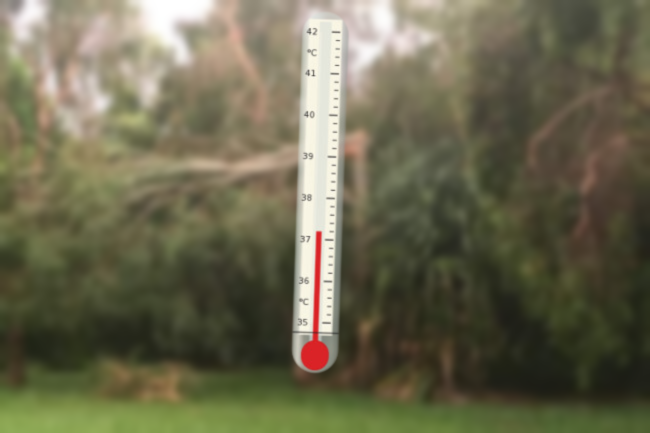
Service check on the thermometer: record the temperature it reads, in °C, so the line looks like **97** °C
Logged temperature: **37.2** °C
